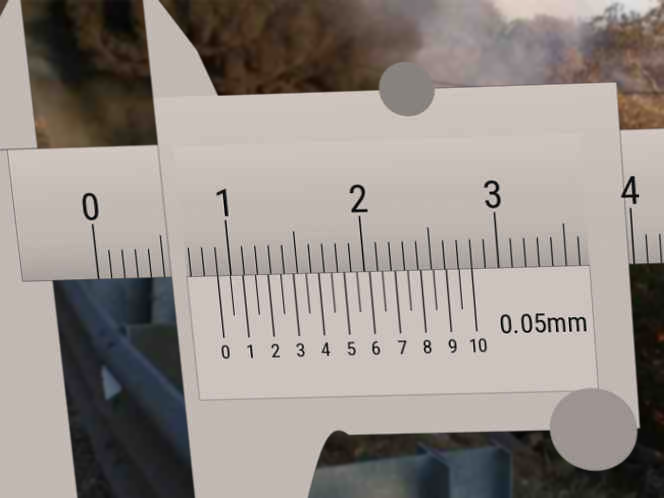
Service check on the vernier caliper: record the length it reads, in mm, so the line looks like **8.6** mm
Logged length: **9.0** mm
